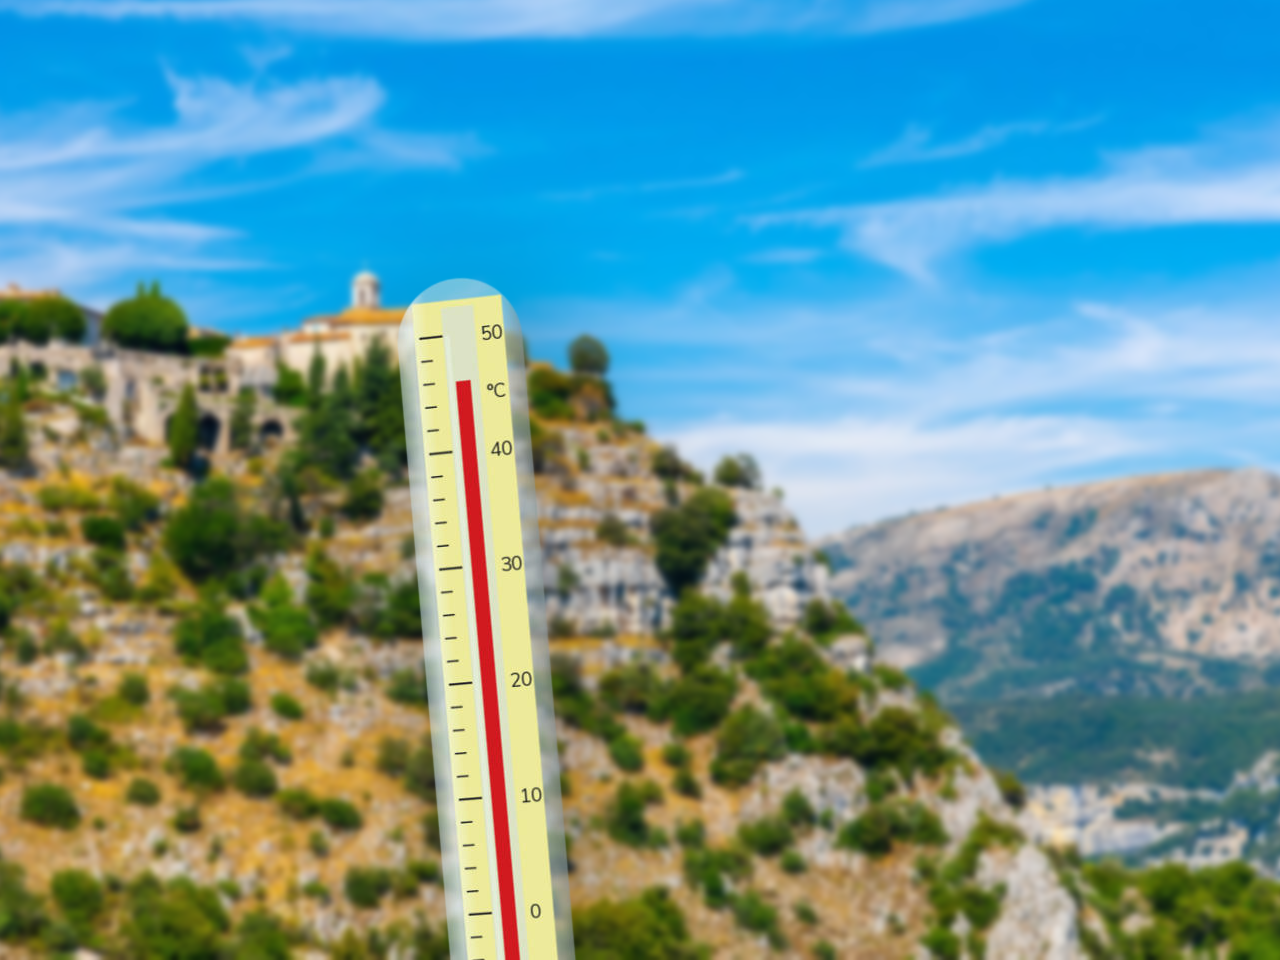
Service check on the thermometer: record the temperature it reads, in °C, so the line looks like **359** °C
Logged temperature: **46** °C
